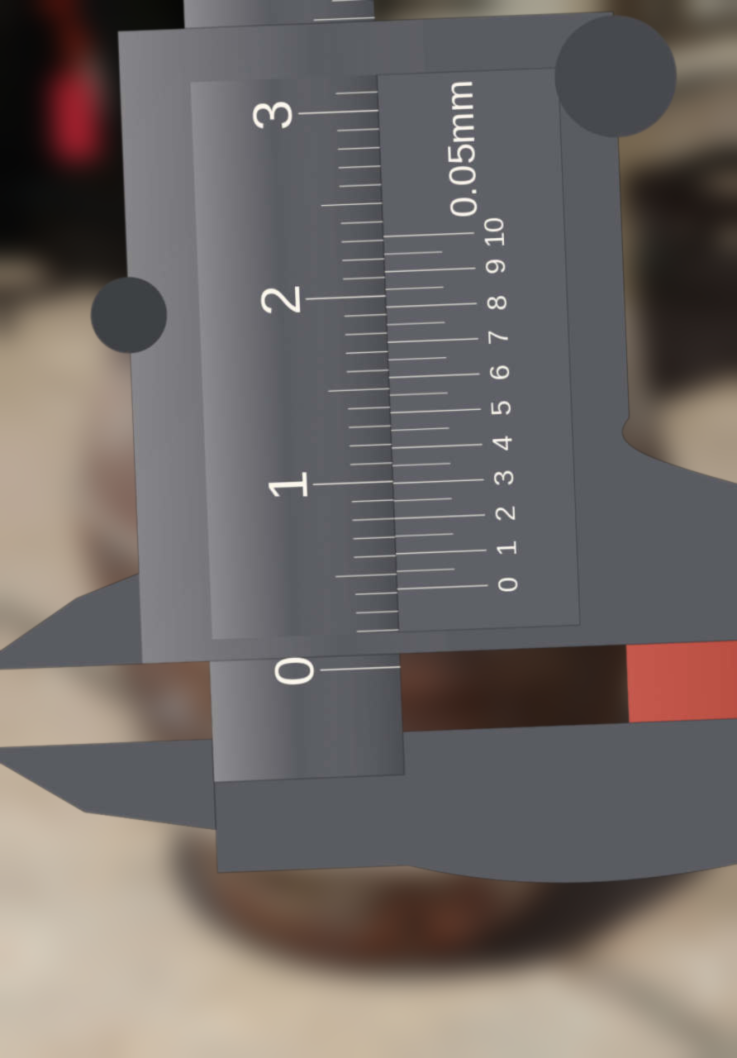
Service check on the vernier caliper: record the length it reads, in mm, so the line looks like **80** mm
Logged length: **4.2** mm
